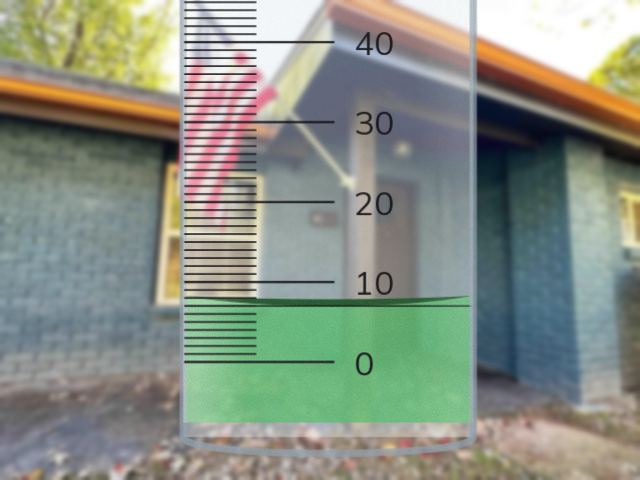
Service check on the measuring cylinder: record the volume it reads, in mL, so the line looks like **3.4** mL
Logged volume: **7** mL
